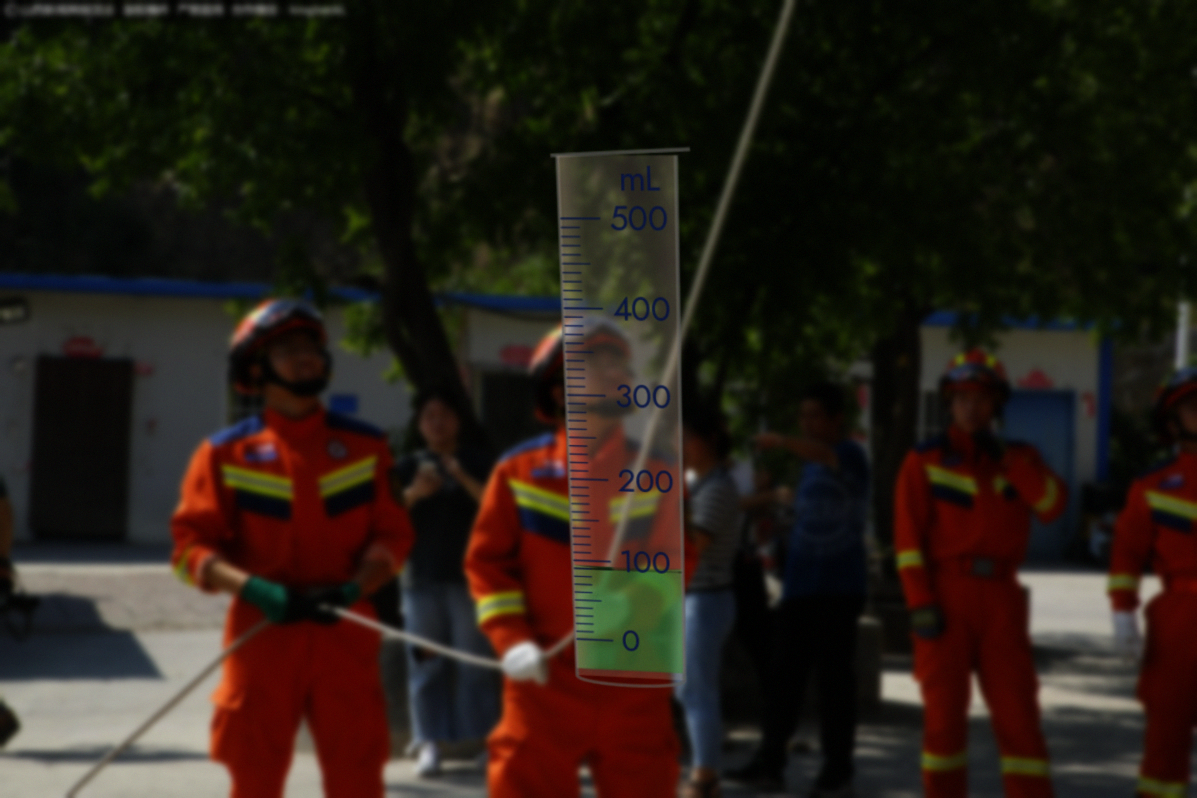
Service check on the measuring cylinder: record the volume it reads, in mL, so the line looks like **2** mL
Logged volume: **90** mL
